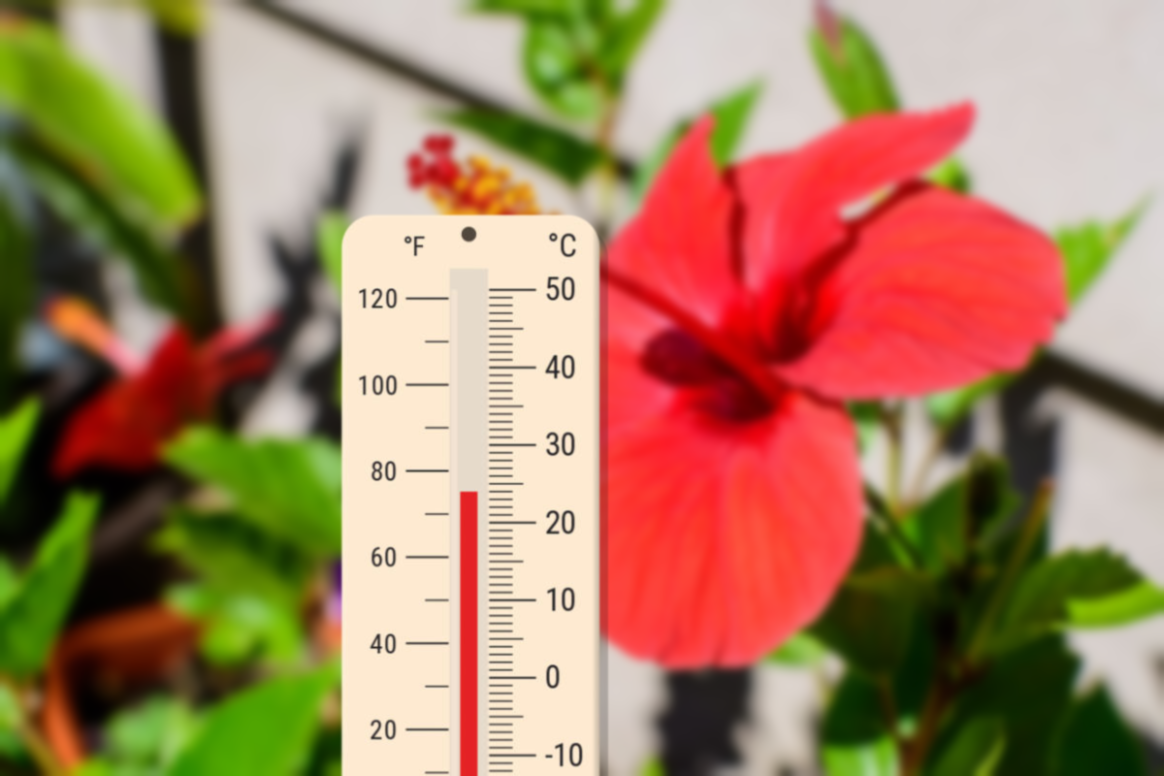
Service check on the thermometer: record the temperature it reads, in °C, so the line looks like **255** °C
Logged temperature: **24** °C
